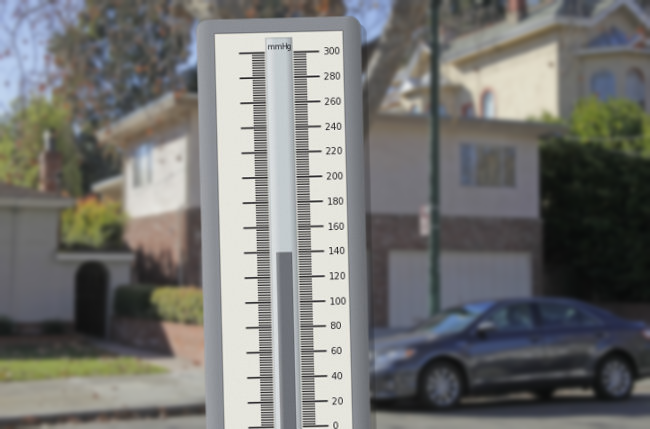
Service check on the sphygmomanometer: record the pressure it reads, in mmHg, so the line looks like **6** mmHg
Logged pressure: **140** mmHg
